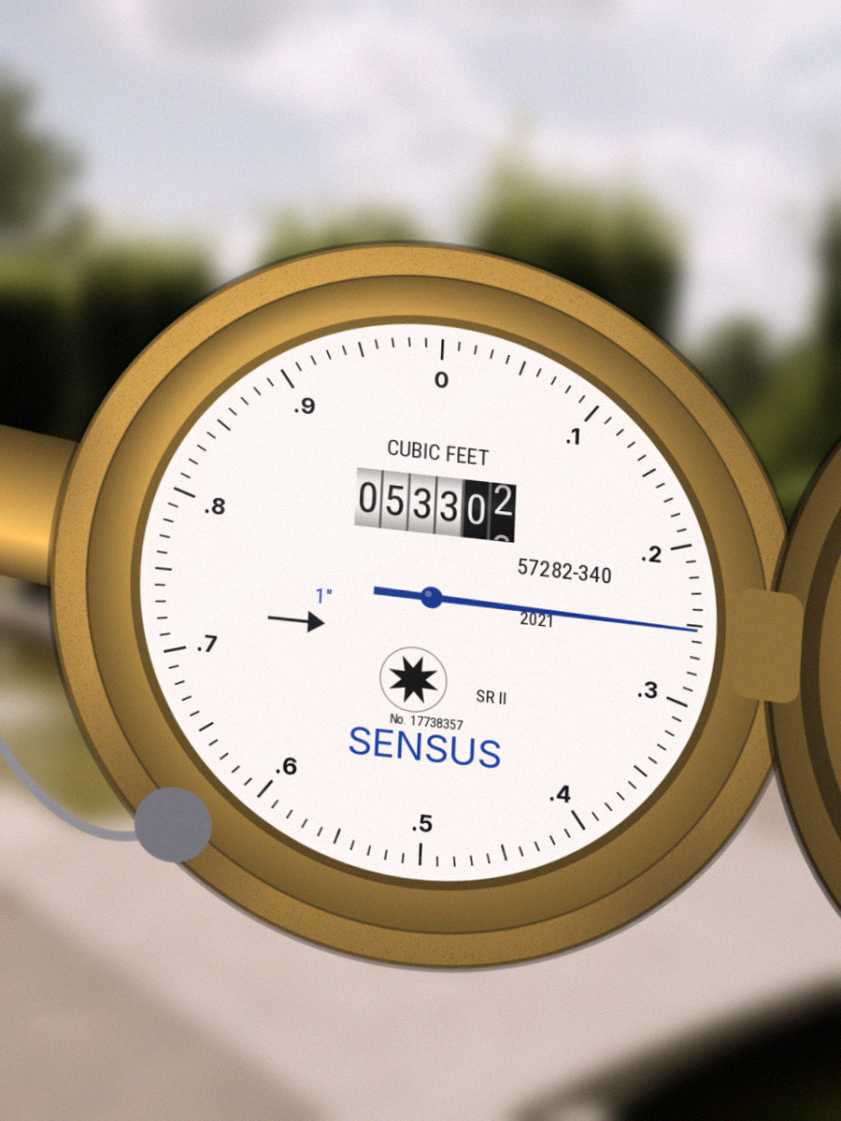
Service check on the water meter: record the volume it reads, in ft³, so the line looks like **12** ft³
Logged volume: **53302.25** ft³
